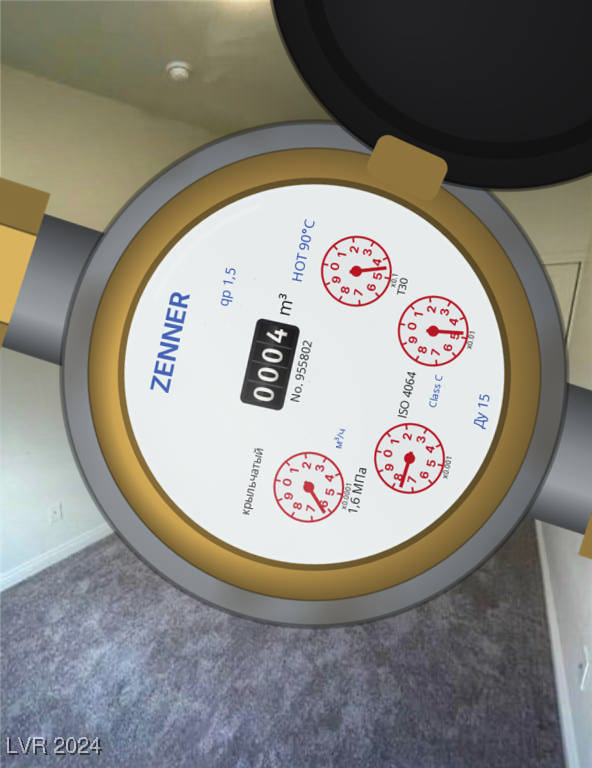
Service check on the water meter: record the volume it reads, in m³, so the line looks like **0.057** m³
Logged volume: **4.4476** m³
